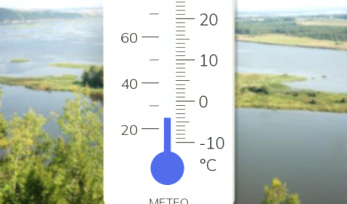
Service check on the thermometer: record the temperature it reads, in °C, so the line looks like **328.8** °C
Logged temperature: **-4** °C
